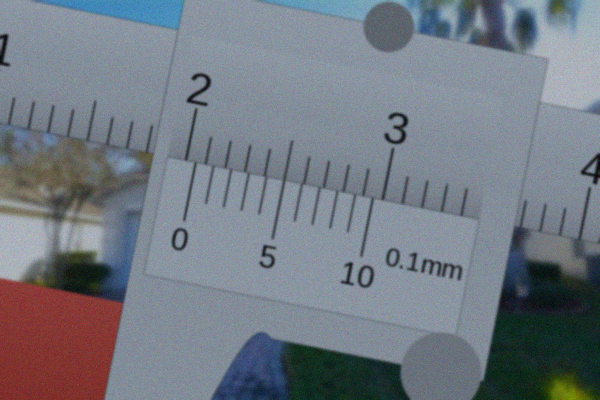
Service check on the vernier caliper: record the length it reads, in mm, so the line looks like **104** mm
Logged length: **20.5** mm
